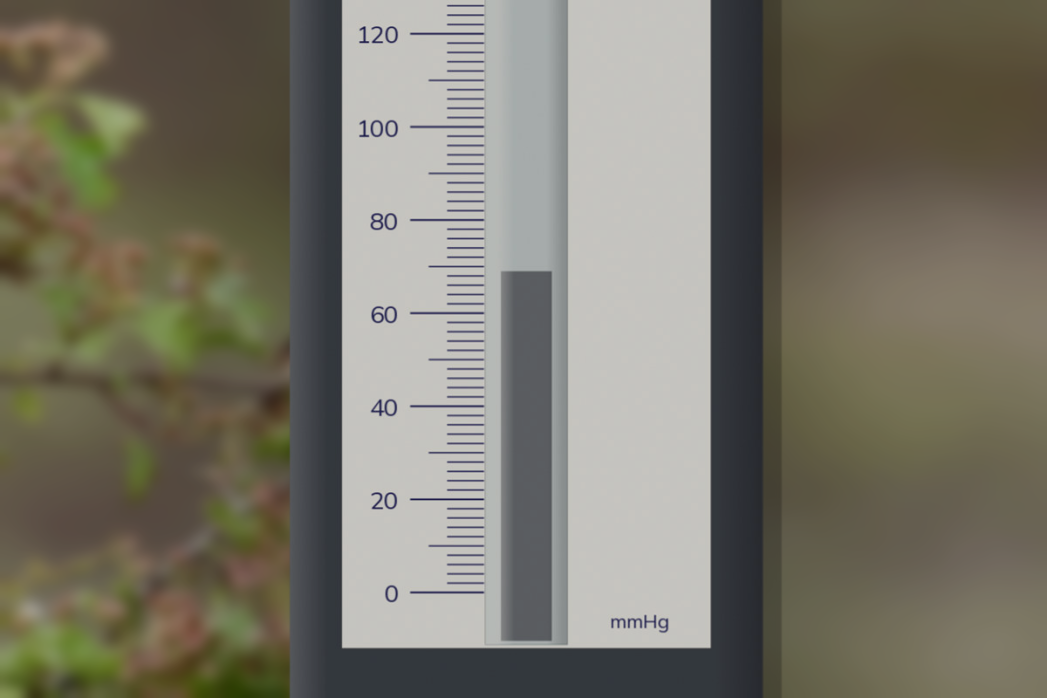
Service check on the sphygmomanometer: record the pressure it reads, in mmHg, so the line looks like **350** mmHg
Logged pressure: **69** mmHg
